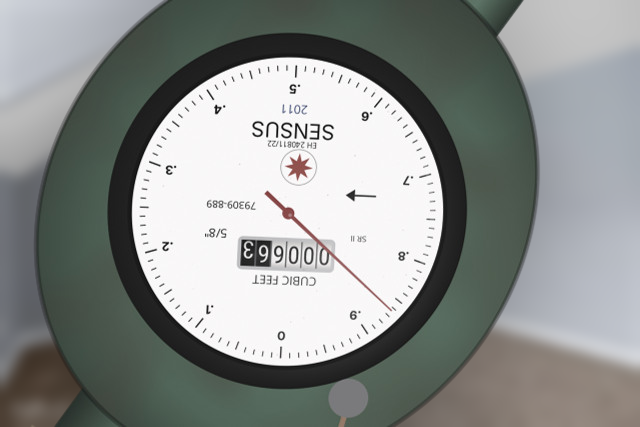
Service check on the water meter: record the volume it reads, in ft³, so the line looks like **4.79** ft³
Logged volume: **662.86** ft³
